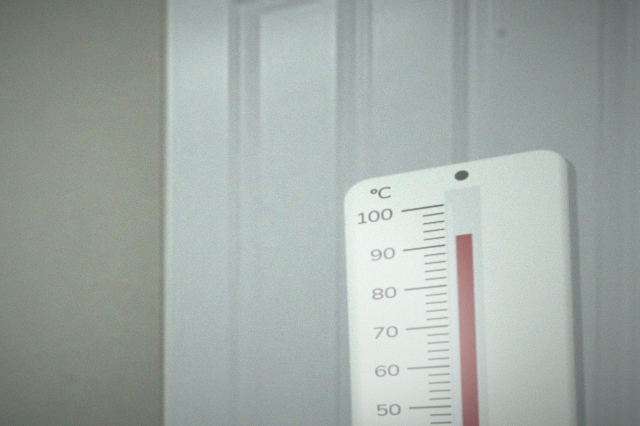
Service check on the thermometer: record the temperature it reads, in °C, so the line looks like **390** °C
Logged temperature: **92** °C
